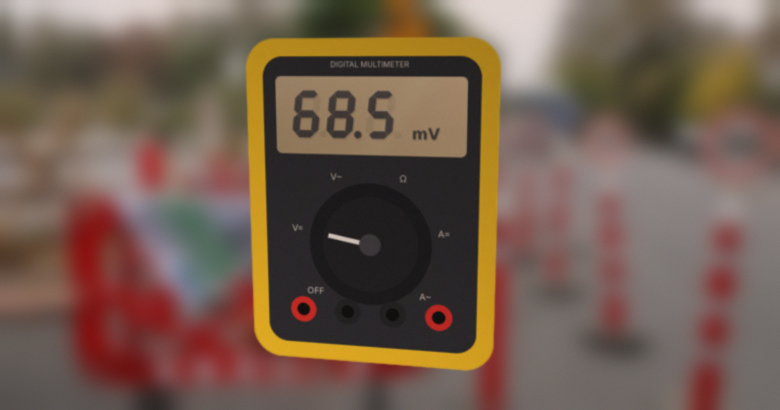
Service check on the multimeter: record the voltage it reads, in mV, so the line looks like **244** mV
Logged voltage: **68.5** mV
